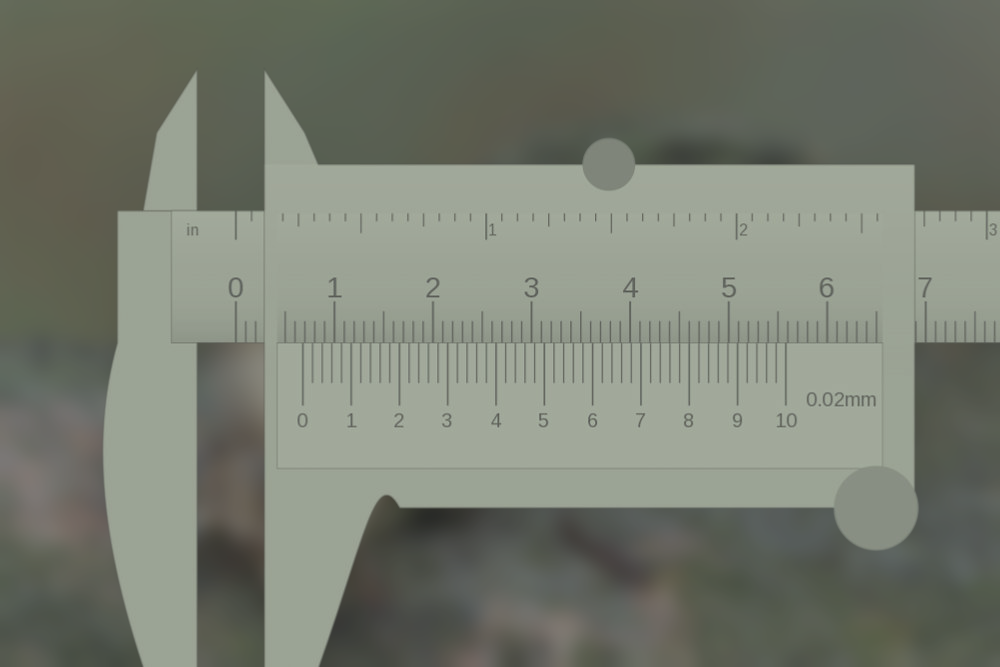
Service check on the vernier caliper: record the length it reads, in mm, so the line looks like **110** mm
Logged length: **6.8** mm
